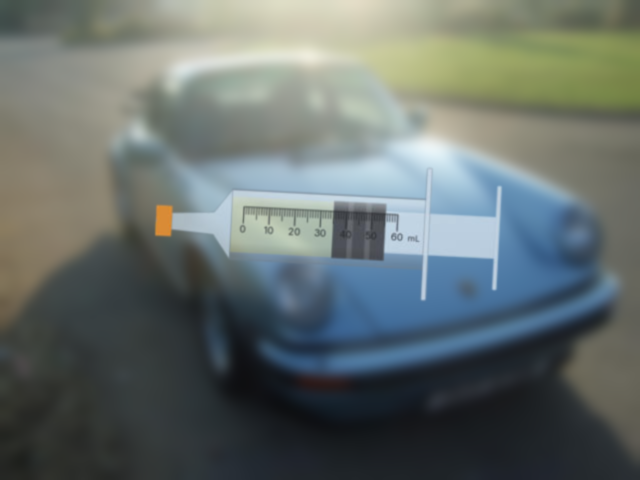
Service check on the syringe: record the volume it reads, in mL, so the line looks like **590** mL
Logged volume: **35** mL
